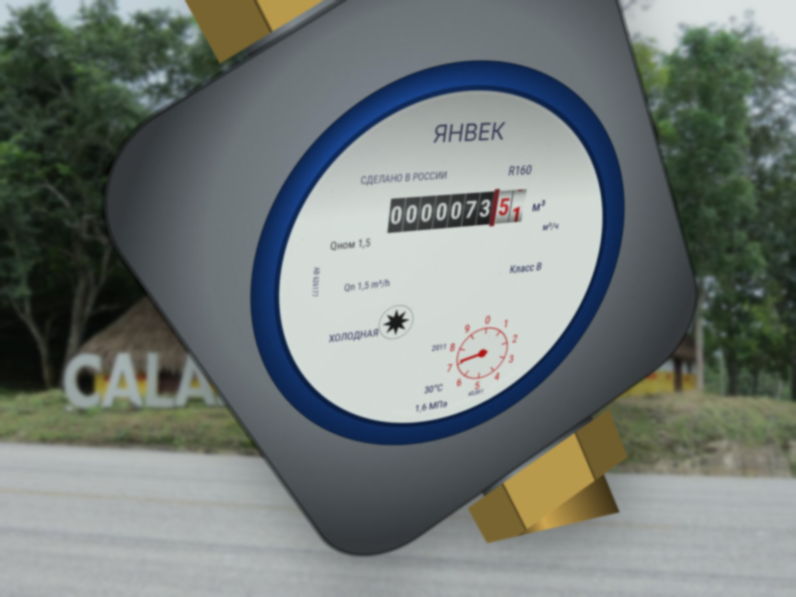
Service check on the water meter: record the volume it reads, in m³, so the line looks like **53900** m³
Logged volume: **73.507** m³
